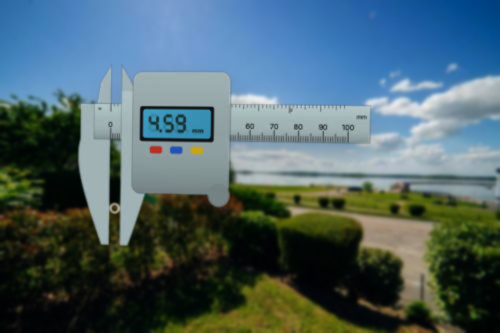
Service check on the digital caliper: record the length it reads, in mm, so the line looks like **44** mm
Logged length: **4.59** mm
